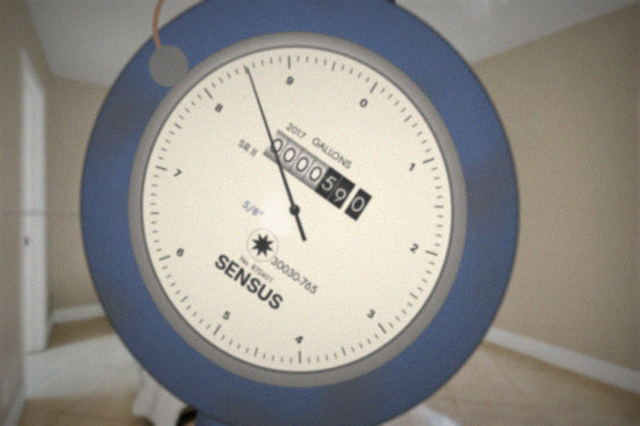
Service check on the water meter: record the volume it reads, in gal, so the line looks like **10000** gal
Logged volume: **588.5** gal
